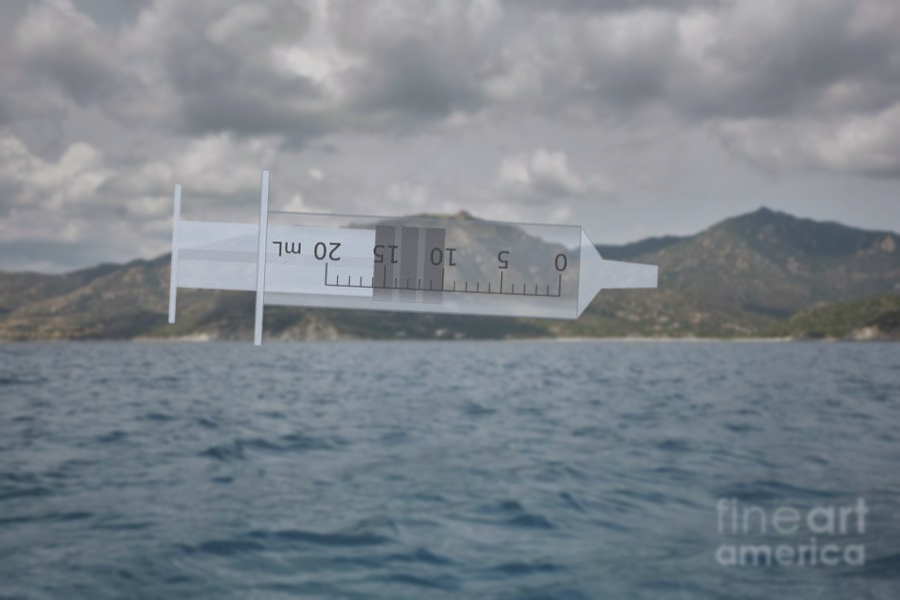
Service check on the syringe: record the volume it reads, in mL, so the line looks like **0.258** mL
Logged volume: **10** mL
